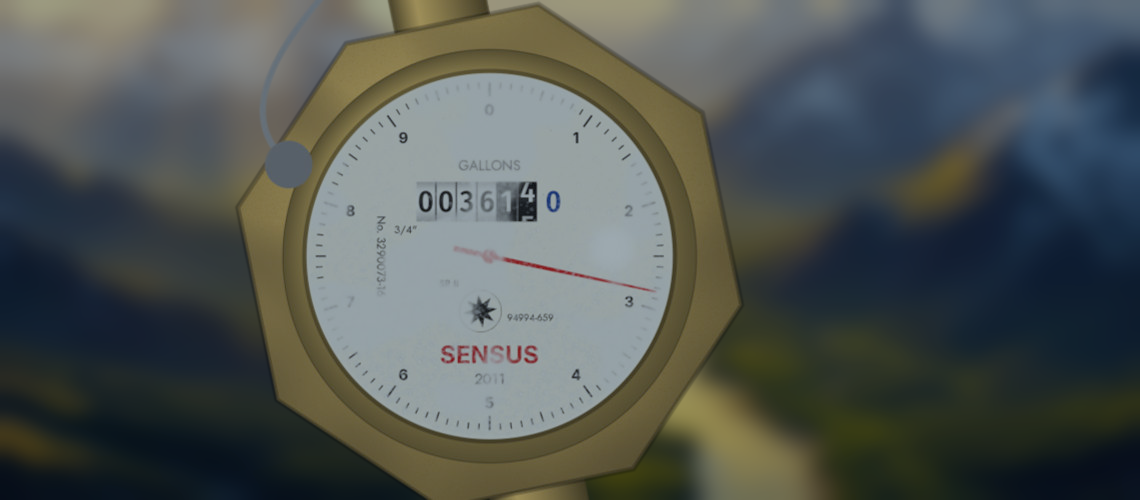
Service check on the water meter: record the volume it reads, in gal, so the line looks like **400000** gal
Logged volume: **36142.8** gal
